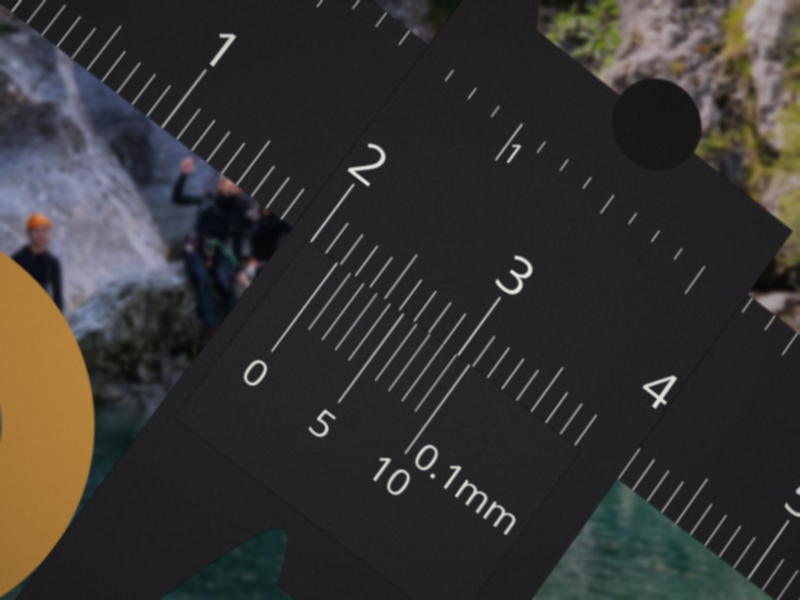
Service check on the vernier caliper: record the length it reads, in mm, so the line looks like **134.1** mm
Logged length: **21.8** mm
